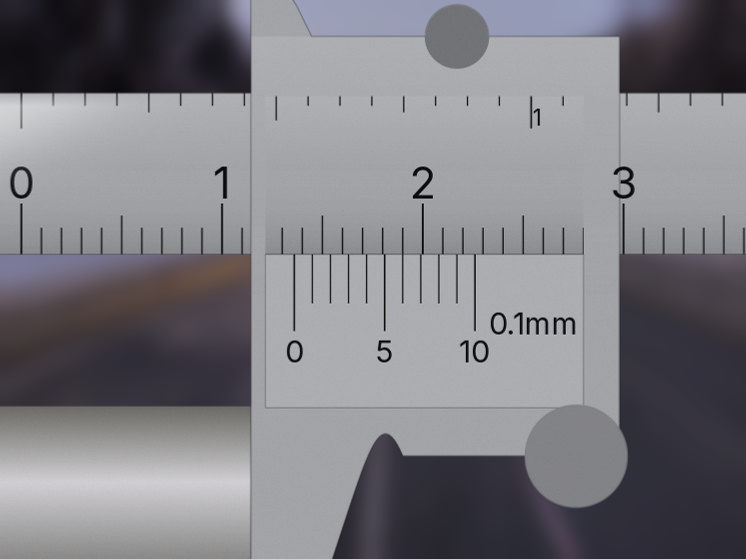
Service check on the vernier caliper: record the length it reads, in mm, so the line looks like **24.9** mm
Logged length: **13.6** mm
